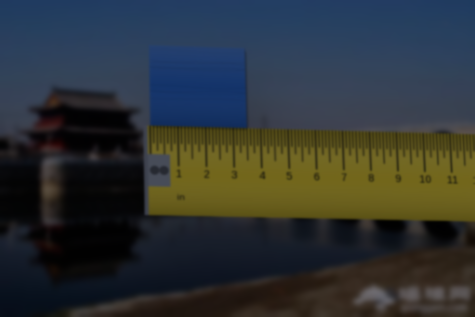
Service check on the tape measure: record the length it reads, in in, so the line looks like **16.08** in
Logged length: **3.5** in
